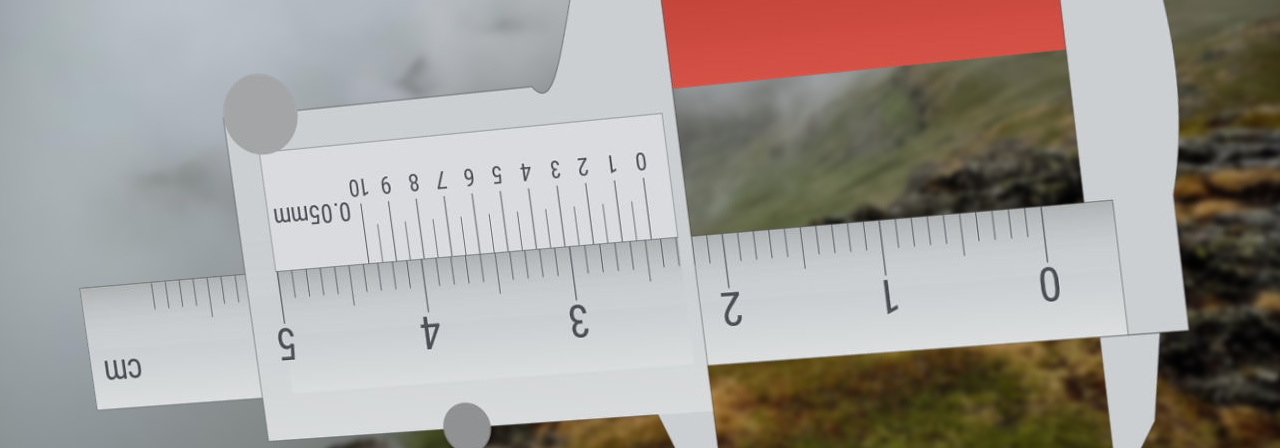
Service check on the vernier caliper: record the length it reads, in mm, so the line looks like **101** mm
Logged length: **24.6** mm
